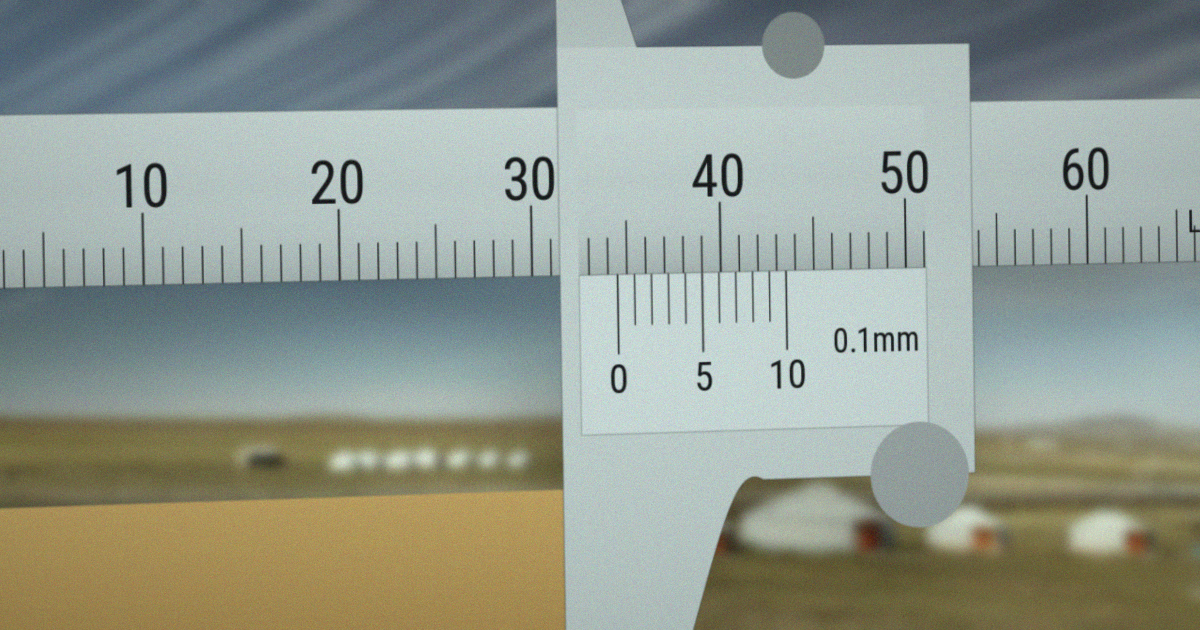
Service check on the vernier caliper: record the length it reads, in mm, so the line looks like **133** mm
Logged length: **34.5** mm
